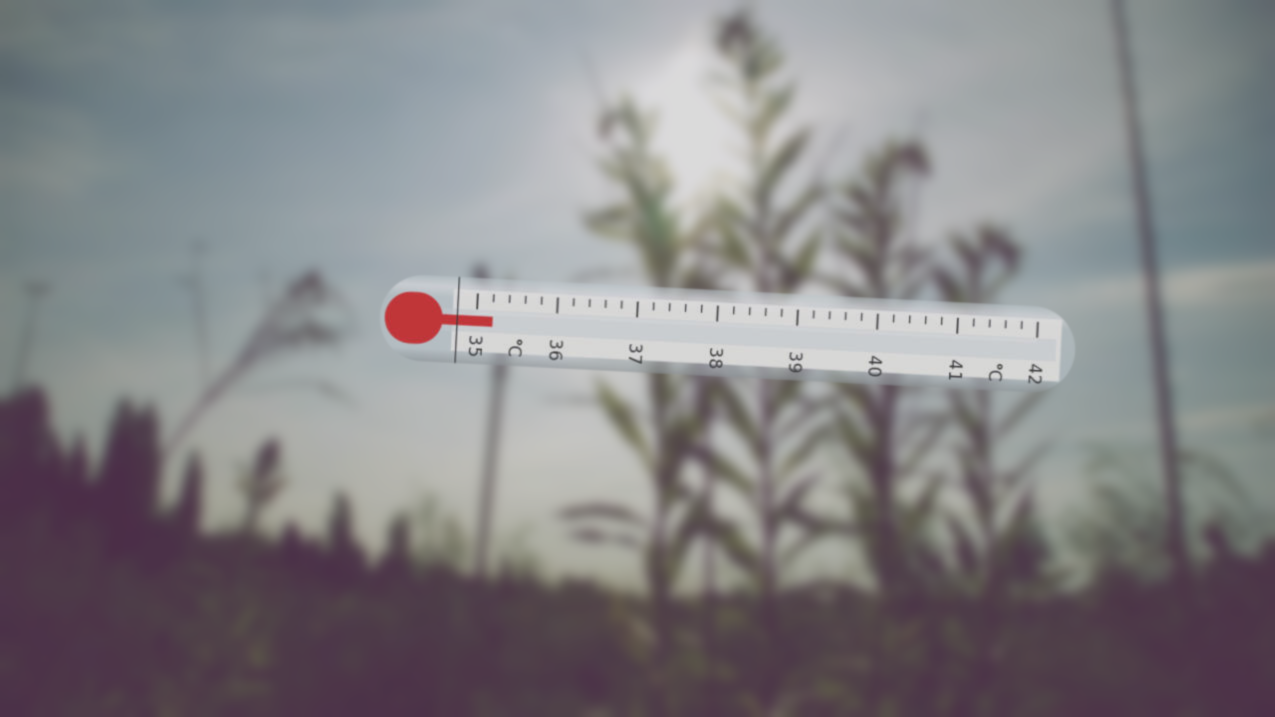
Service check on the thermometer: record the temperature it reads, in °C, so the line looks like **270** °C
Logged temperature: **35.2** °C
